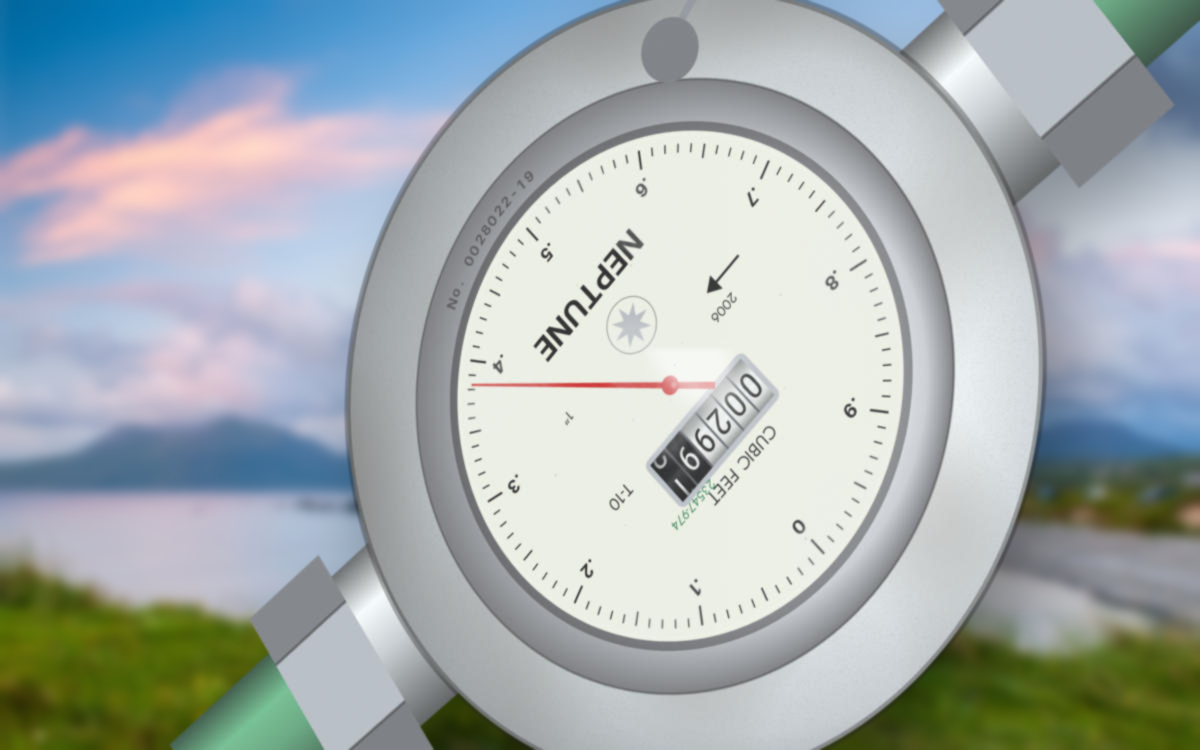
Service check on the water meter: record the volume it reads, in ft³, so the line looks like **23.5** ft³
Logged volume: **2991.38** ft³
